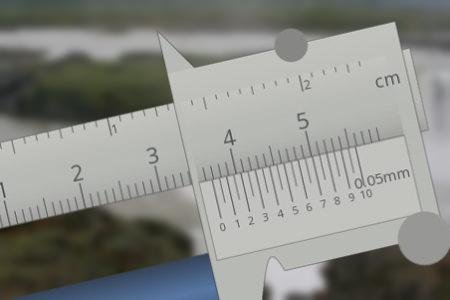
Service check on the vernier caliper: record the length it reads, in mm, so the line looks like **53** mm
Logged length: **36.8** mm
